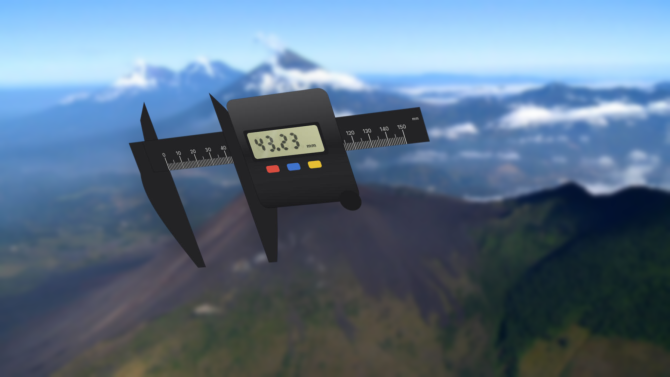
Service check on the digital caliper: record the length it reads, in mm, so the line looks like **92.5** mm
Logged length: **43.23** mm
